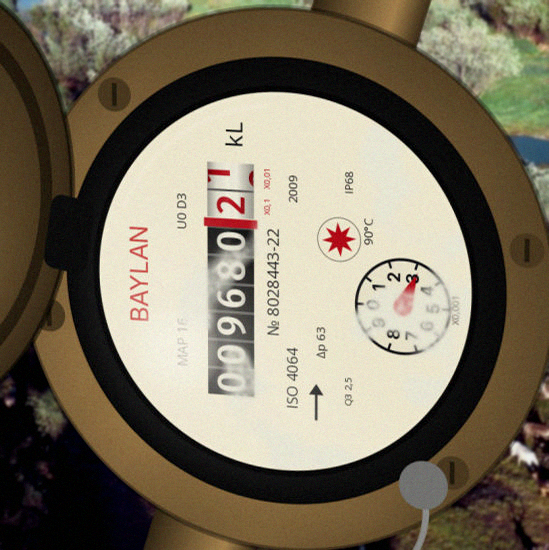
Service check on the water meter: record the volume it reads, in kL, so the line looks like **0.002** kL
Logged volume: **9680.213** kL
